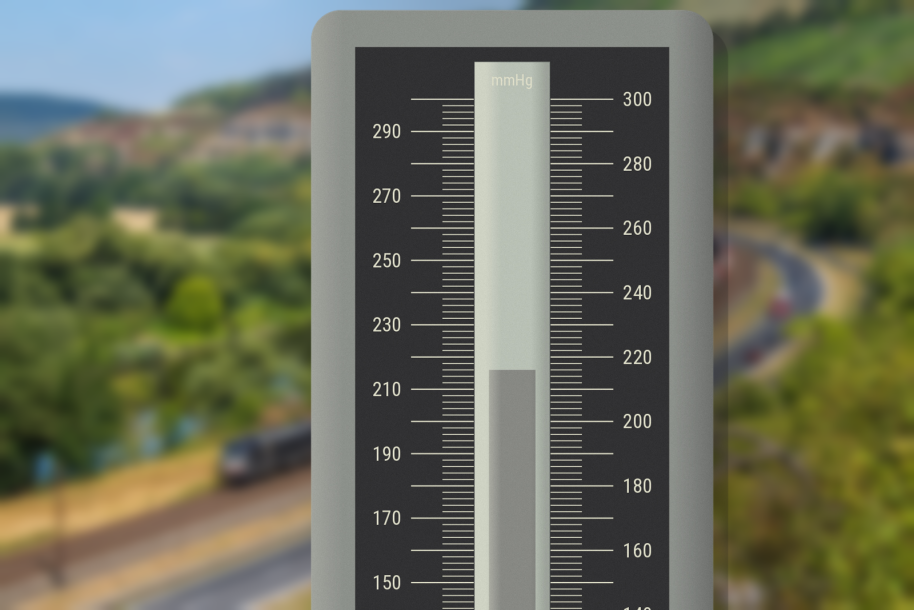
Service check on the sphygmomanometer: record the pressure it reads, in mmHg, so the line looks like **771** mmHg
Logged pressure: **216** mmHg
